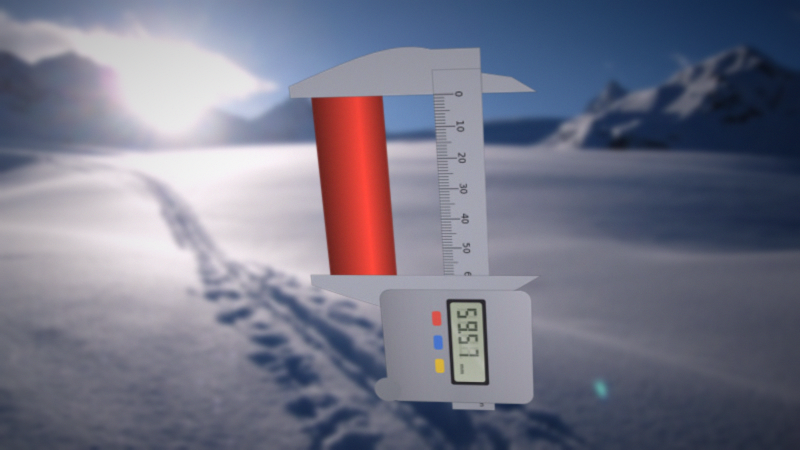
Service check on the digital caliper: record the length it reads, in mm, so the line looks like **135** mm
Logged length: **59.57** mm
